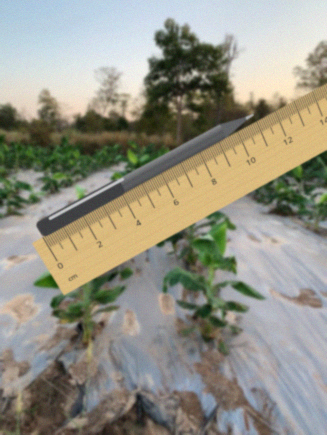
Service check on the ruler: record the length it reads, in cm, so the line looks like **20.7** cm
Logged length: **11** cm
